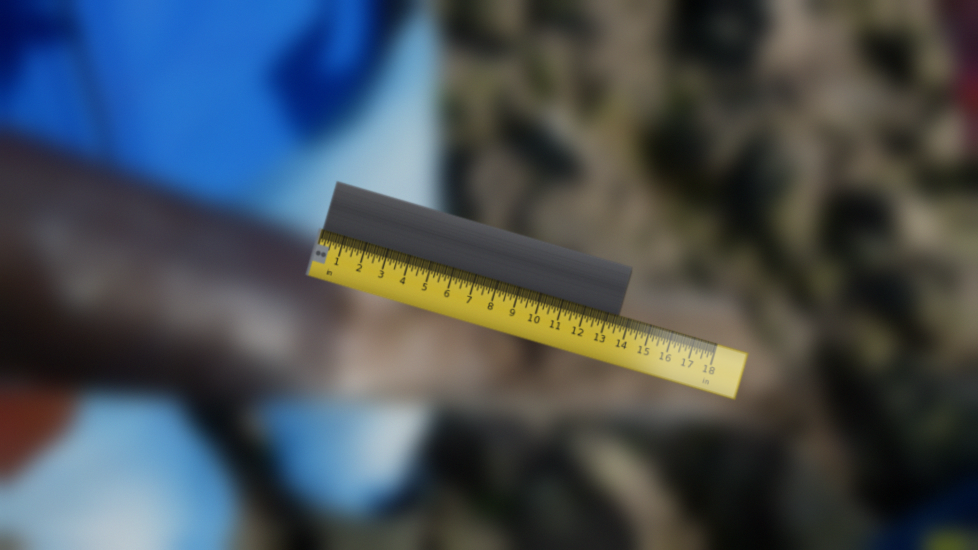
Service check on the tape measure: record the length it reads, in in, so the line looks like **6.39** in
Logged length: **13.5** in
